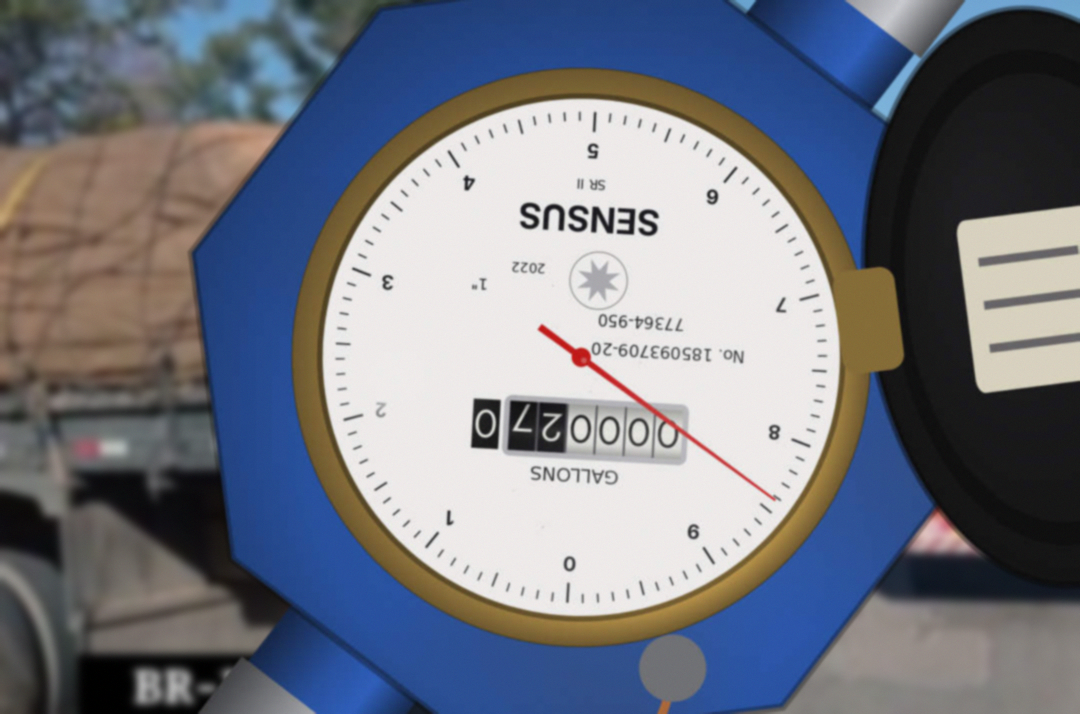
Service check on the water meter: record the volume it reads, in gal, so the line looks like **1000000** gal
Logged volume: **268.4** gal
